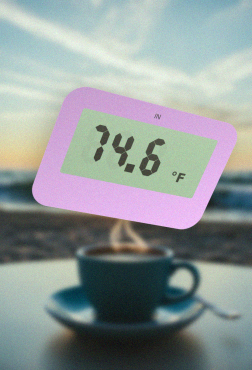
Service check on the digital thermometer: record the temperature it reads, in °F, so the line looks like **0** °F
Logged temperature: **74.6** °F
